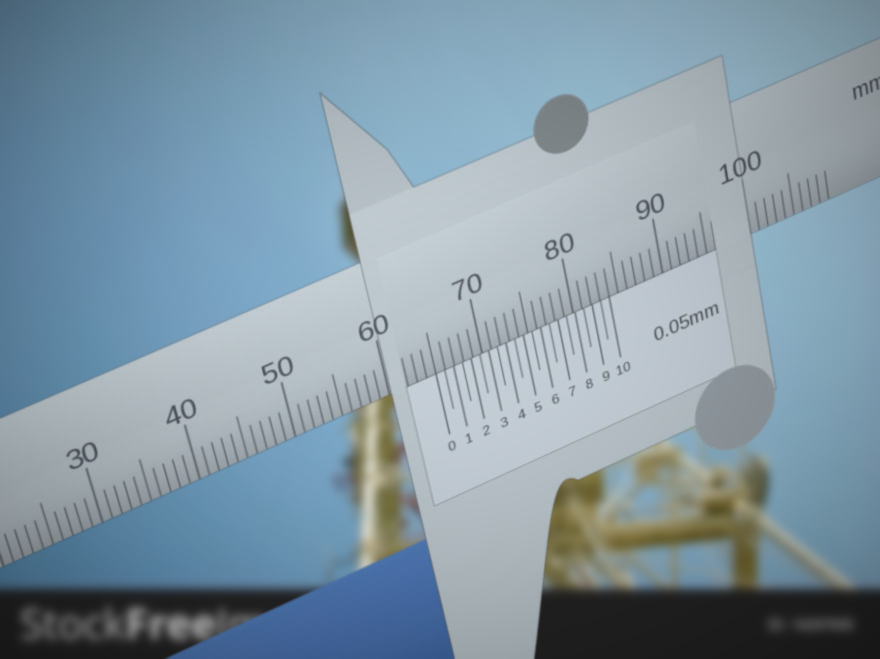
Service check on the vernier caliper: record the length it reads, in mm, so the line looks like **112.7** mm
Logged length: **65.0** mm
